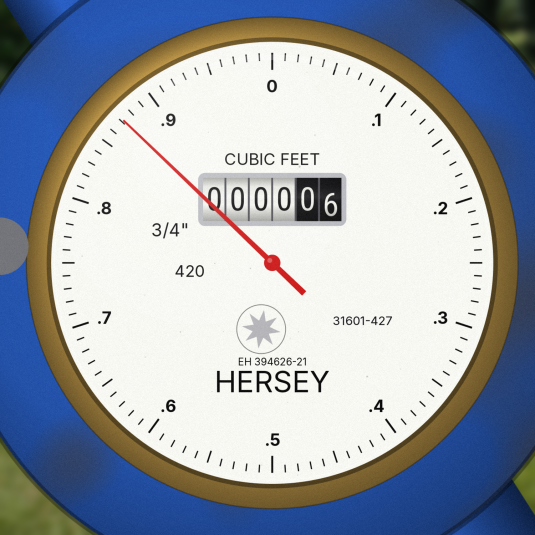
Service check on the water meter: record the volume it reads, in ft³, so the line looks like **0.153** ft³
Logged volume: **5.87** ft³
